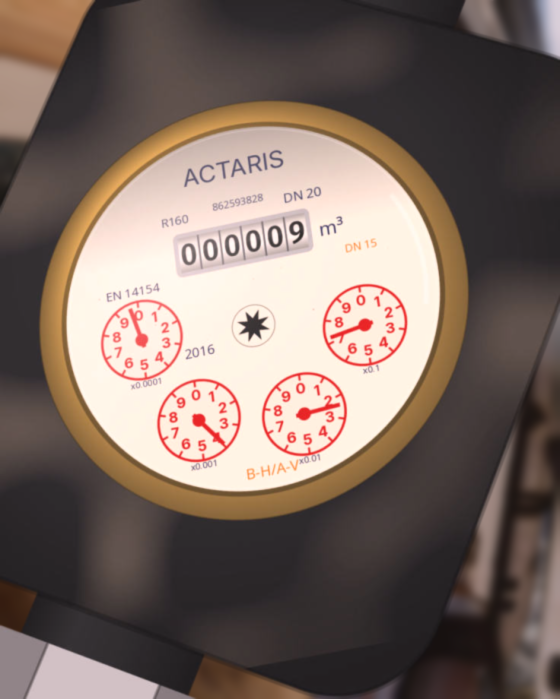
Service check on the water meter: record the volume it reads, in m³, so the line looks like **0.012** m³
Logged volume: **9.7239** m³
